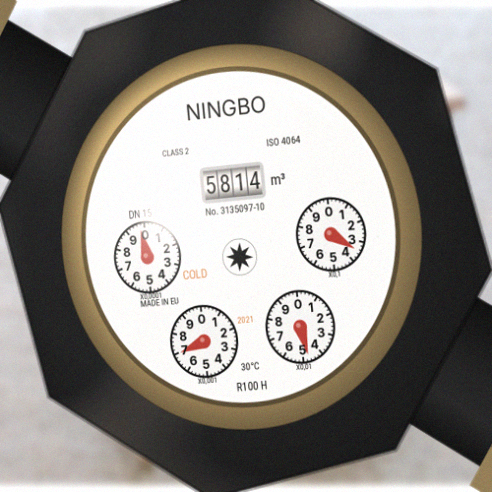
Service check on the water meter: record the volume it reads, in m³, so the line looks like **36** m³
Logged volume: **5814.3469** m³
